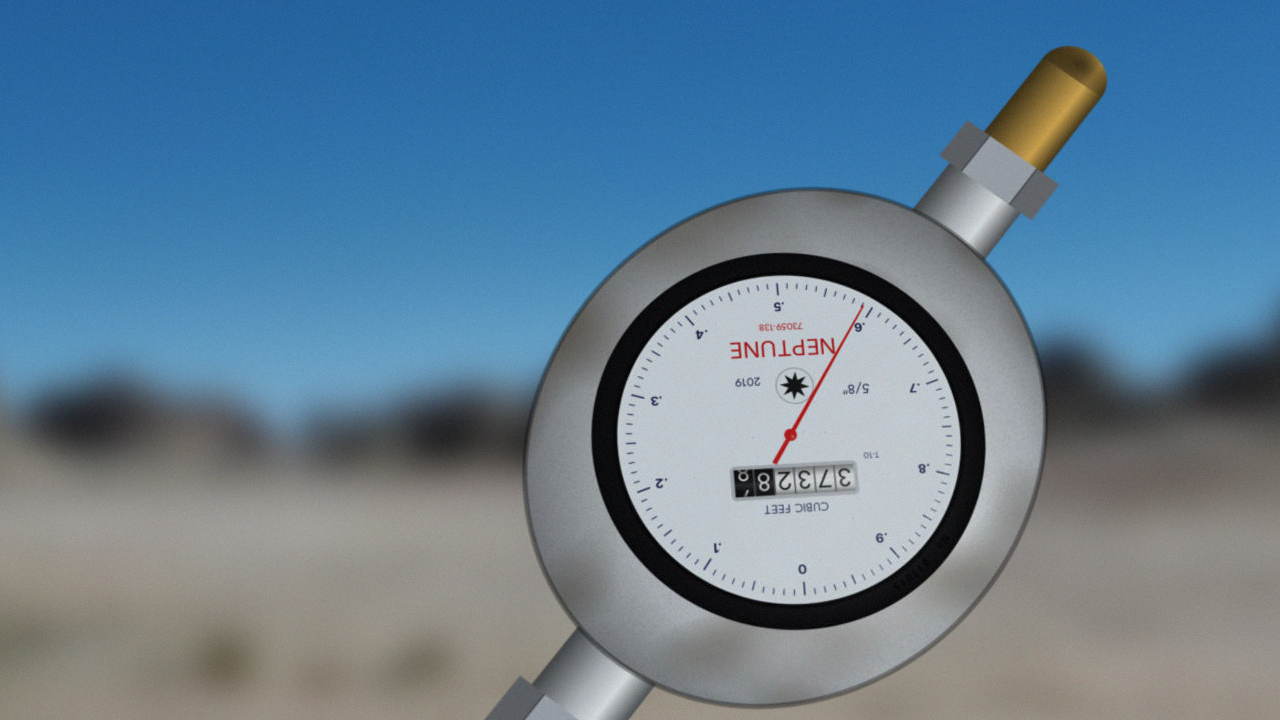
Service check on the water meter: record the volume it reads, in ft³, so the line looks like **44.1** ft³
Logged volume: **373287.59** ft³
